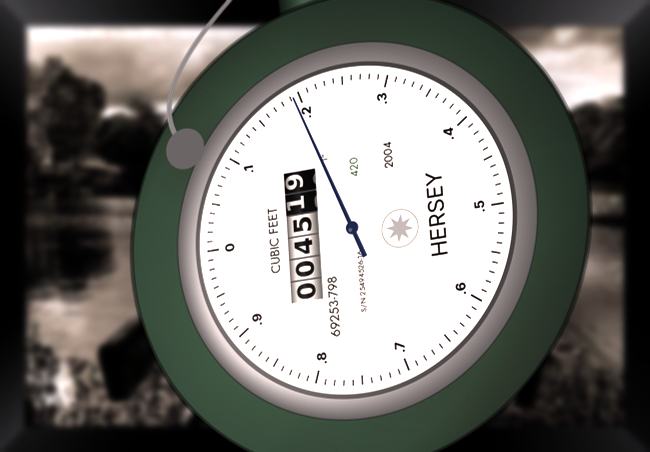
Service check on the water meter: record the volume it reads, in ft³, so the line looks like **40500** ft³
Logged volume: **4519.19** ft³
